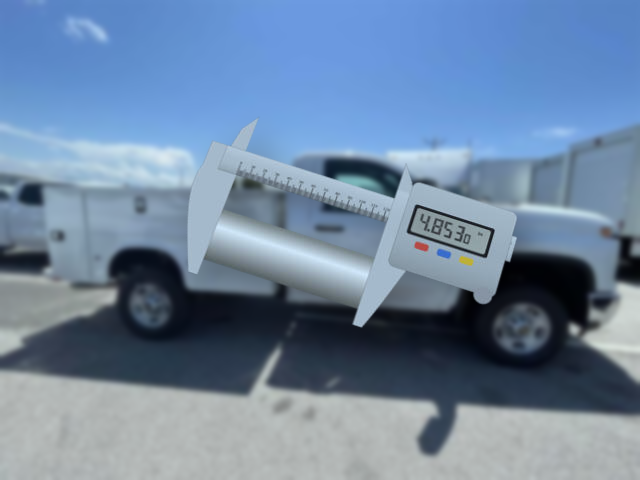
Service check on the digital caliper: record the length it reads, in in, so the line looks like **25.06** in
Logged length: **4.8530** in
